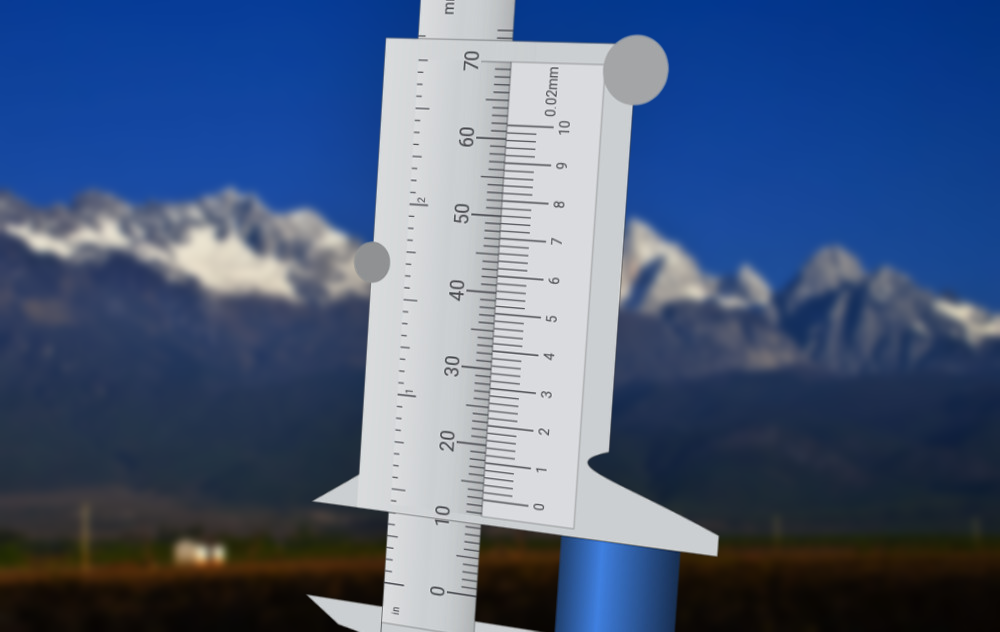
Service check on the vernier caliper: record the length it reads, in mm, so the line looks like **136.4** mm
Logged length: **12.8** mm
